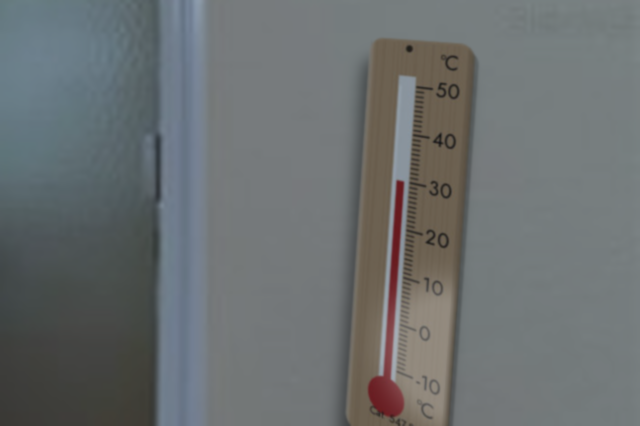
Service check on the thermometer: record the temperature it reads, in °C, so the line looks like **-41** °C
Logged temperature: **30** °C
